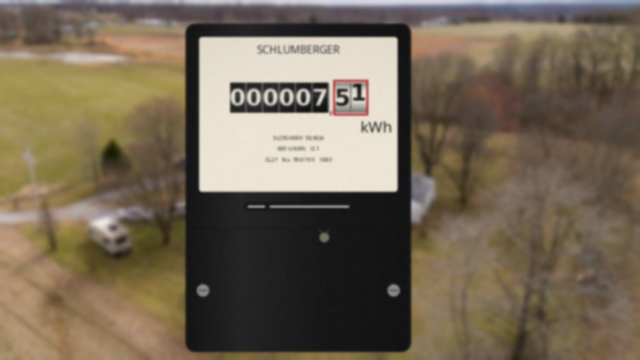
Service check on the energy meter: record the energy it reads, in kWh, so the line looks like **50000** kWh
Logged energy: **7.51** kWh
